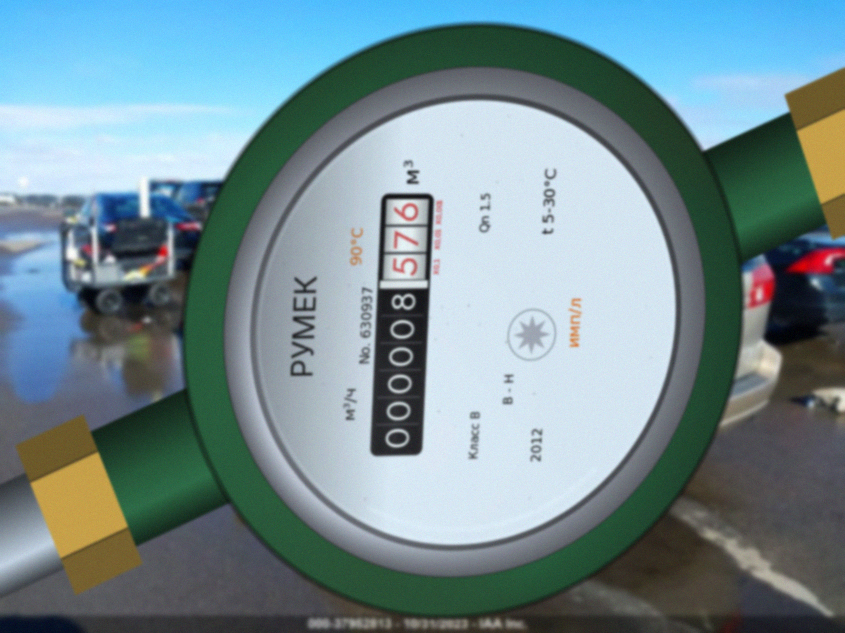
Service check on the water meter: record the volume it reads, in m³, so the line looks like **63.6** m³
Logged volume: **8.576** m³
